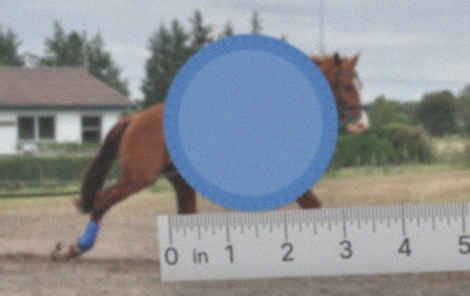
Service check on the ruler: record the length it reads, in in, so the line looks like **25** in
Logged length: **3** in
